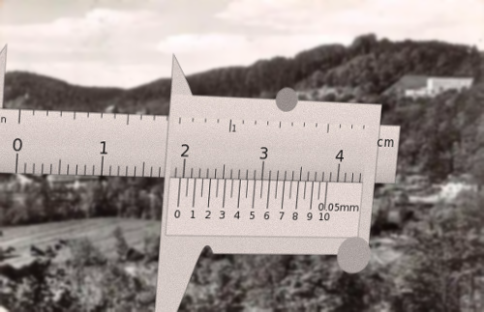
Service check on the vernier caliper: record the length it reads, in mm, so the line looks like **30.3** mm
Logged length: **19.6** mm
